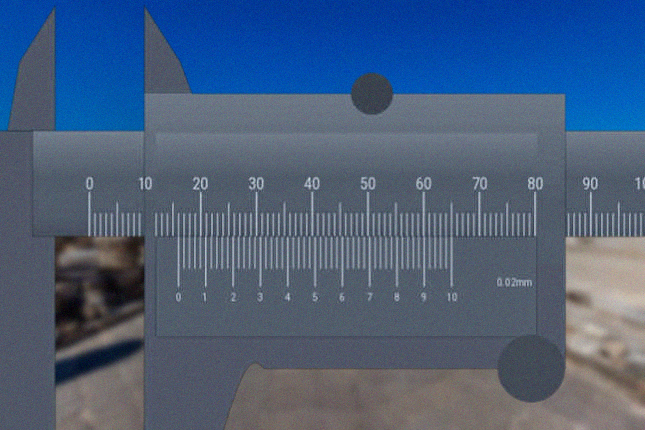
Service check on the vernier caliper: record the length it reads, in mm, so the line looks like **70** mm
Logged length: **16.0** mm
